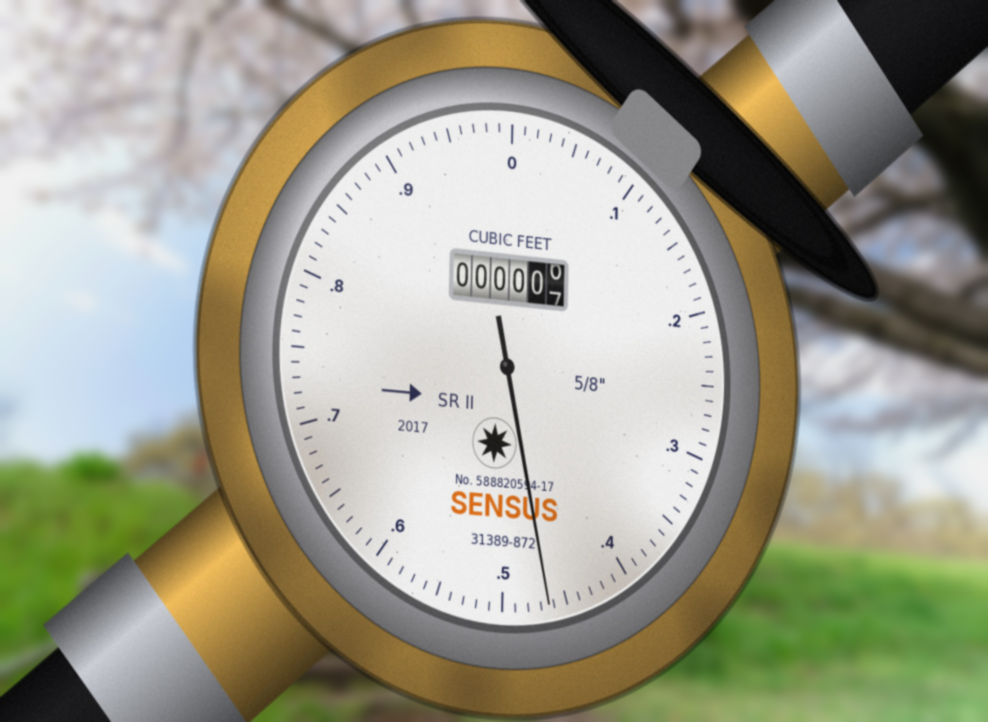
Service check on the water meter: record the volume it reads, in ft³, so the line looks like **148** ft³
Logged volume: **6.46** ft³
